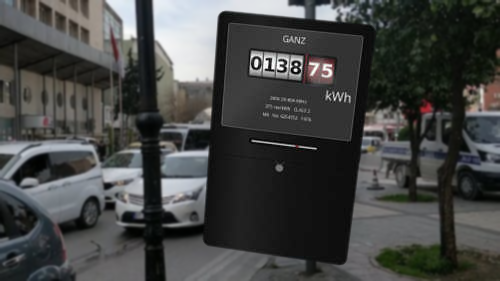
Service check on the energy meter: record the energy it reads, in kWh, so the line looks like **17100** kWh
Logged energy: **138.75** kWh
